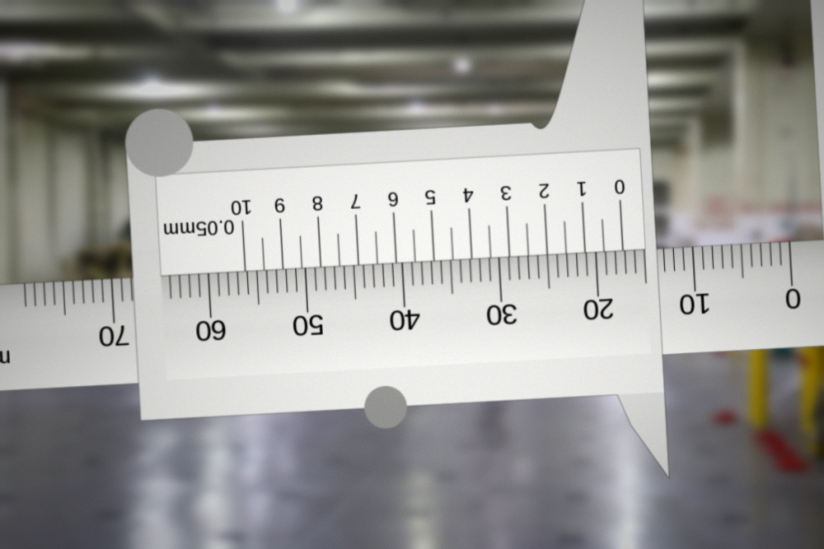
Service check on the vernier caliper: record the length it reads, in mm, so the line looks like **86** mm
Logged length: **17.2** mm
